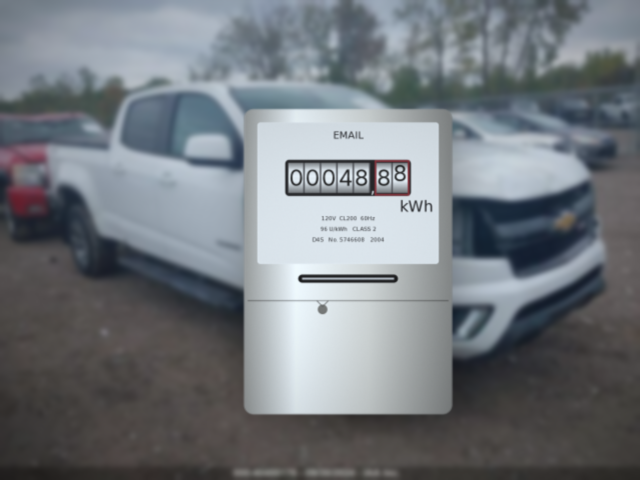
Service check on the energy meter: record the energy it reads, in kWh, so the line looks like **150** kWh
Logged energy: **48.88** kWh
